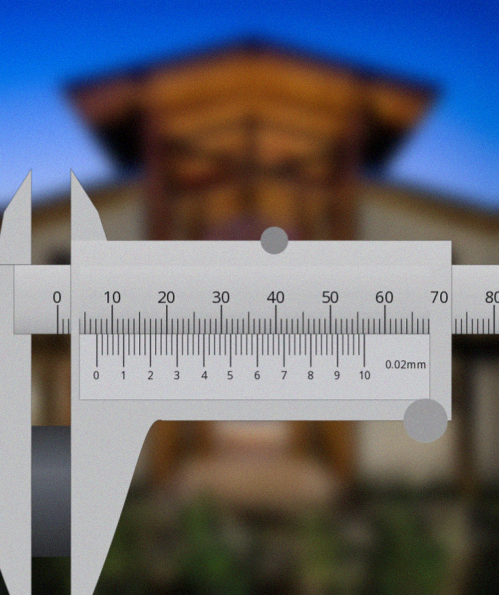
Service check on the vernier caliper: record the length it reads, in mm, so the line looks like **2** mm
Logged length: **7.2** mm
